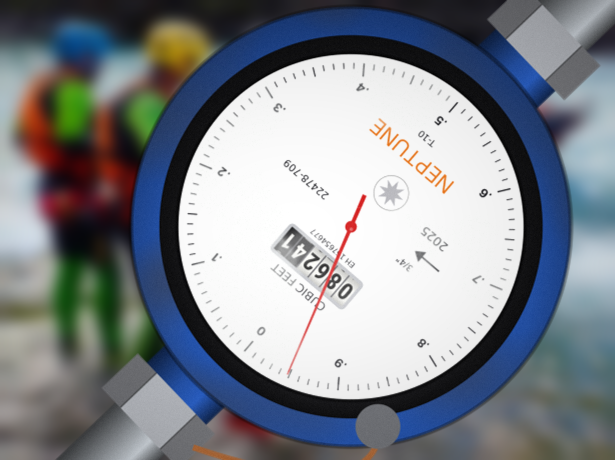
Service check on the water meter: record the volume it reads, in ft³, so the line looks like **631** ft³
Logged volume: **86240.95** ft³
